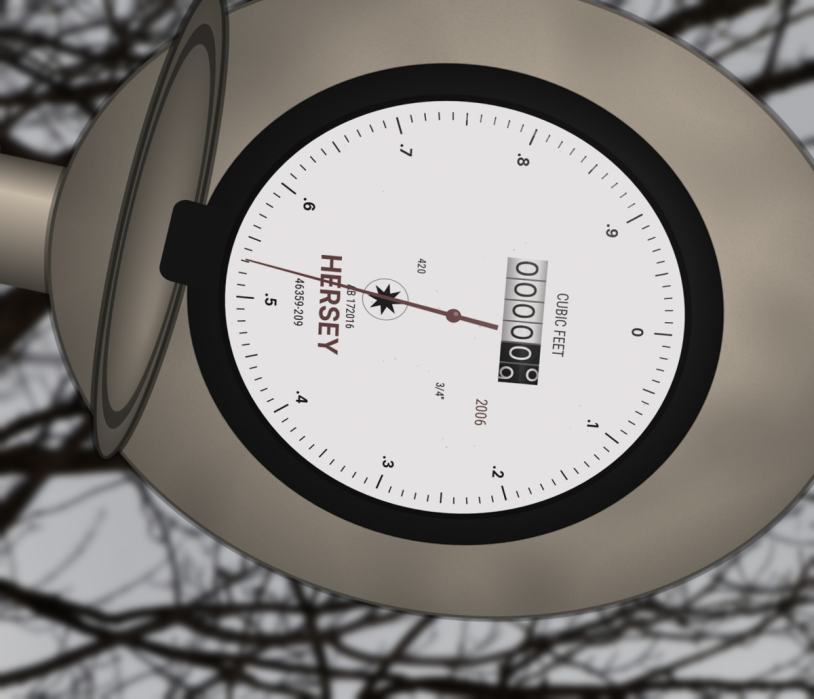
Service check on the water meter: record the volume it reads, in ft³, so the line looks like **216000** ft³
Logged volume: **8.53** ft³
